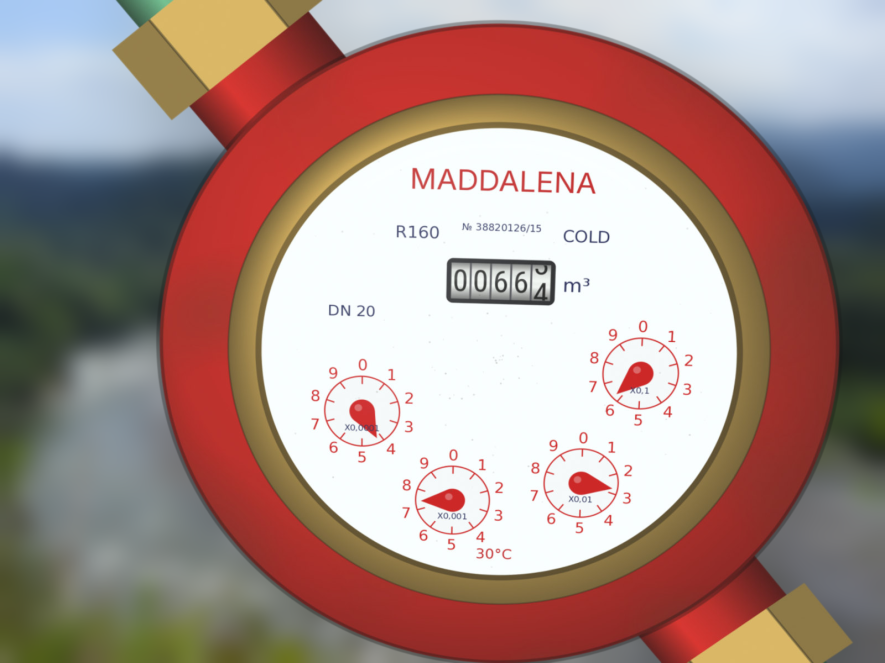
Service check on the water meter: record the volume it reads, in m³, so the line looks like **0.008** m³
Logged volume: **663.6274** m³
